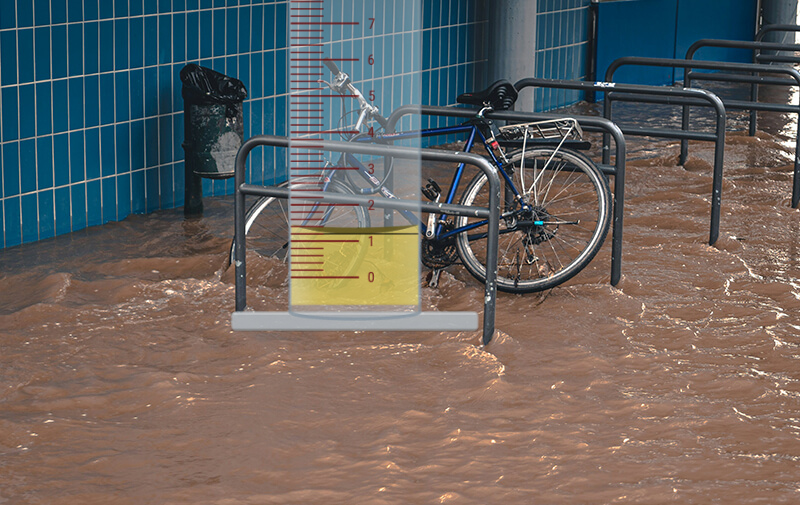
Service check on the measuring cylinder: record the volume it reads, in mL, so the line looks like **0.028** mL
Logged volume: **1.2** mL
